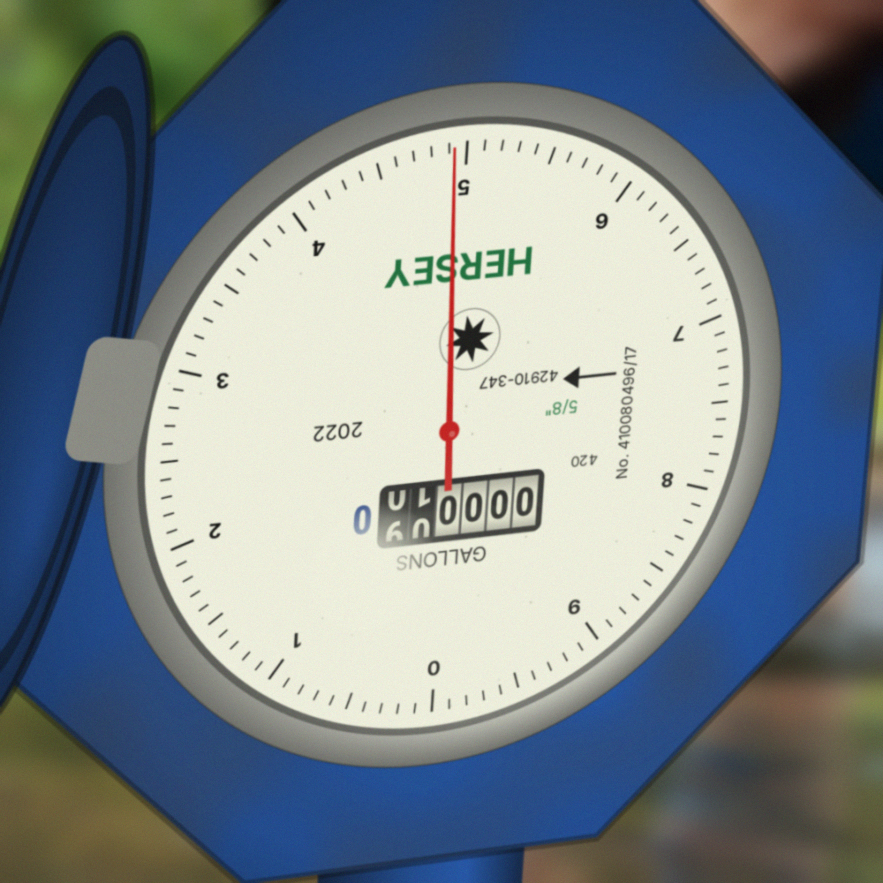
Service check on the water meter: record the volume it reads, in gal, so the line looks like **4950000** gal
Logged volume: **94.9** gal
